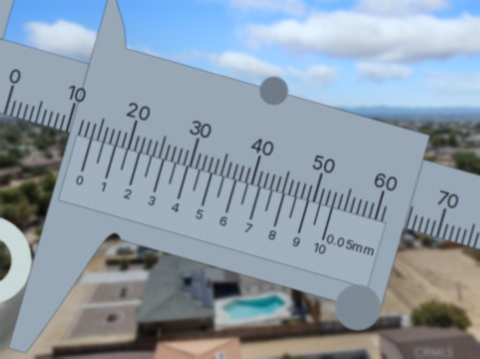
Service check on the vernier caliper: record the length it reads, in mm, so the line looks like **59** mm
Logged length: **14.0** mm
